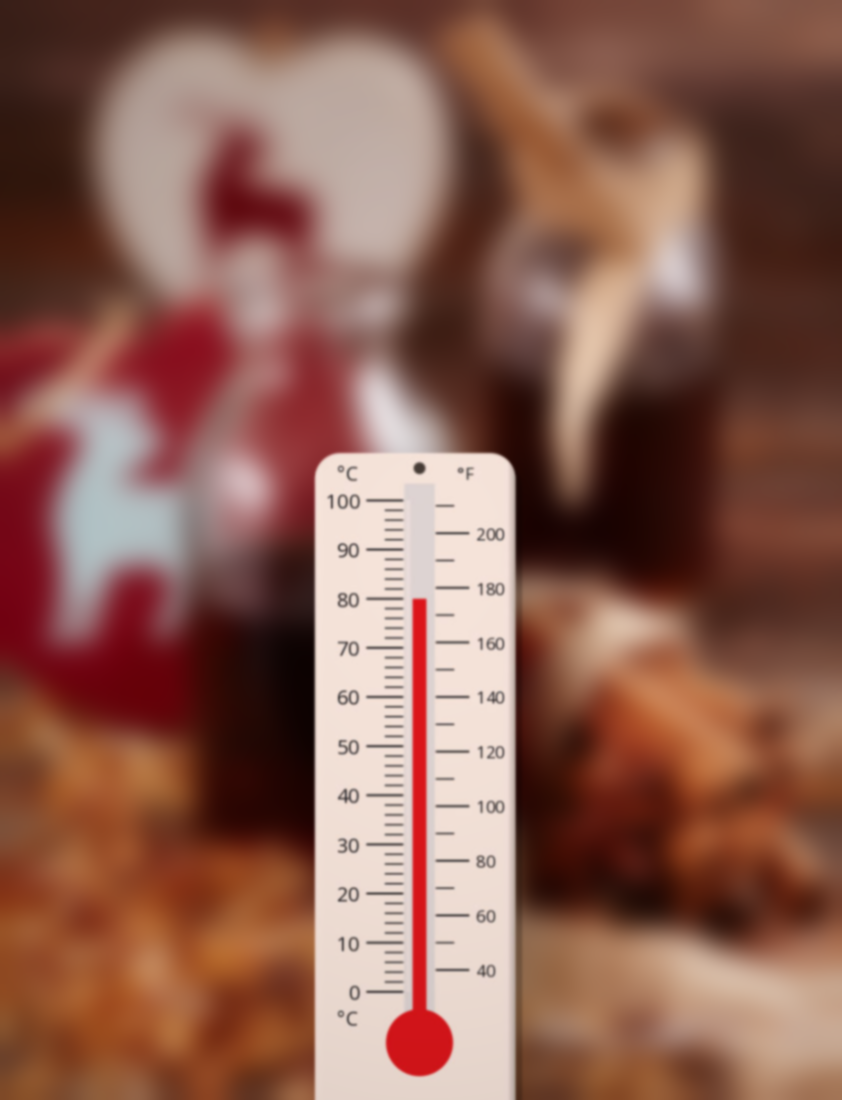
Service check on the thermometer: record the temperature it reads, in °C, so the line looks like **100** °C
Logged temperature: **80** °C
